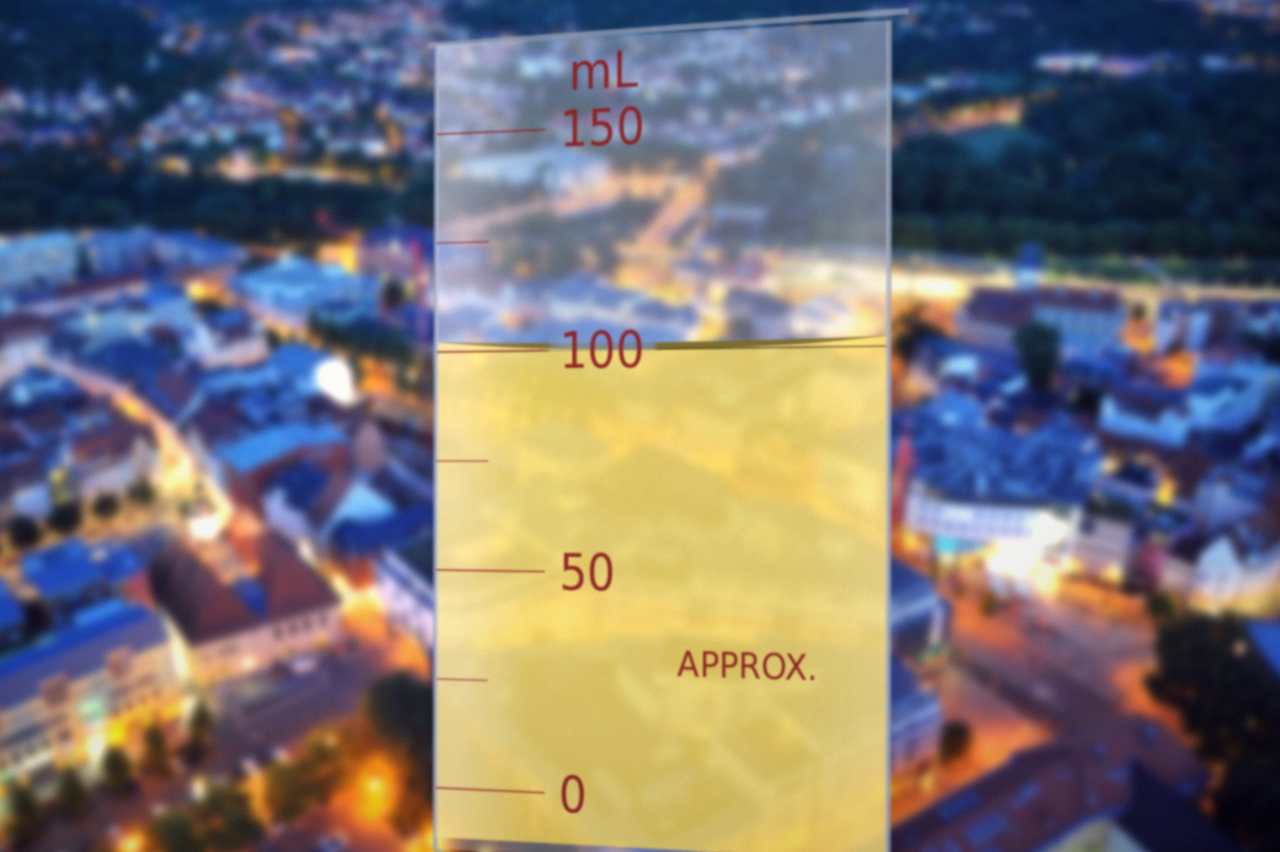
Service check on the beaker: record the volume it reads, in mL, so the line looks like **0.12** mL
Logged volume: **100** mL
